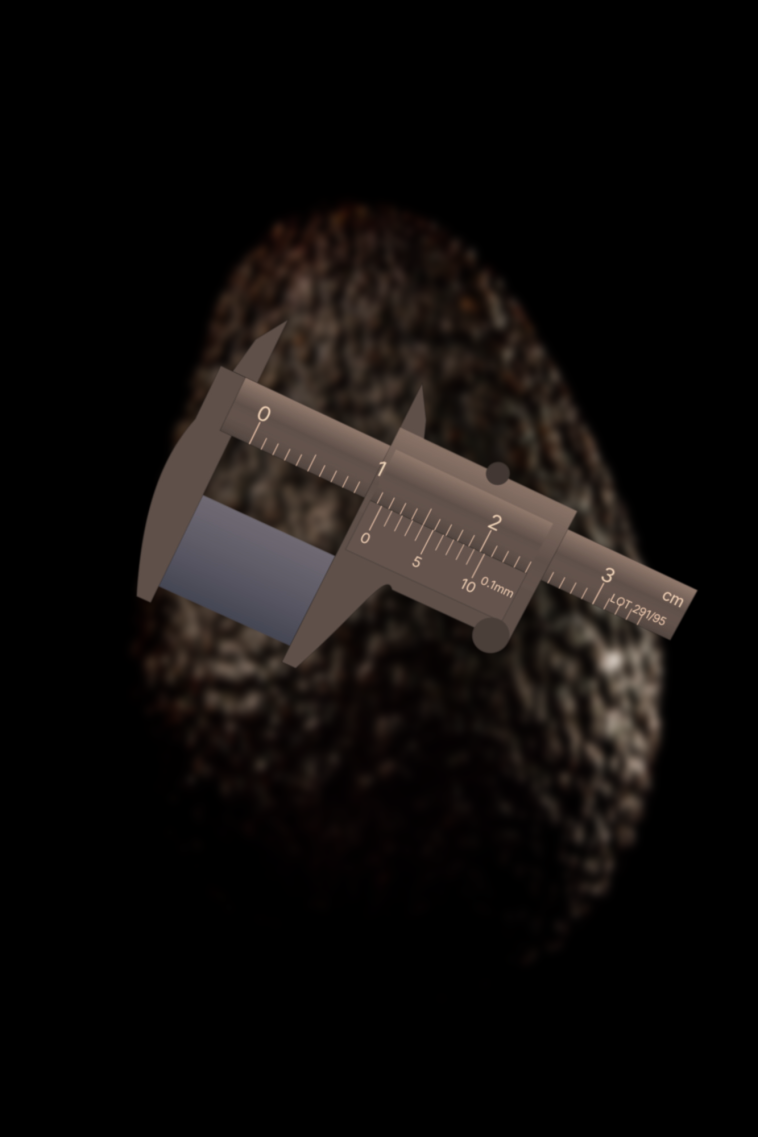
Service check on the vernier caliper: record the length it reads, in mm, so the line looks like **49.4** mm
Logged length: **11.4** mm
